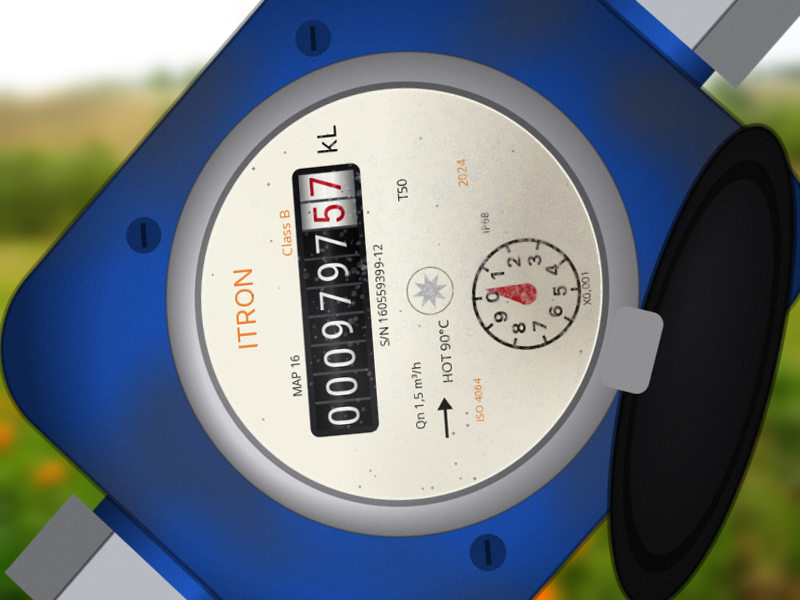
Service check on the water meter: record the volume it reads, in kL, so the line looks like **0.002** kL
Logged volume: **9797.570** kL
